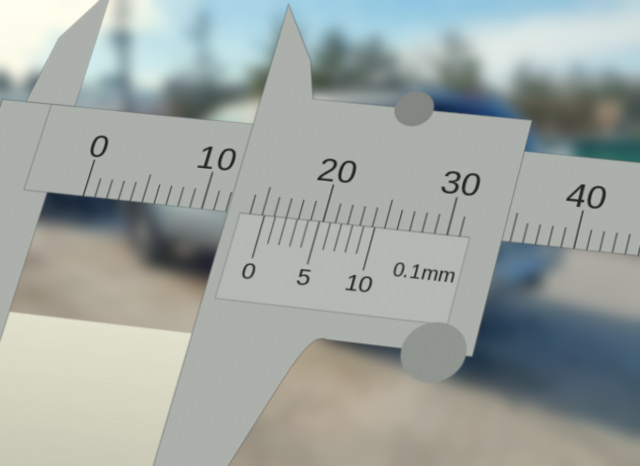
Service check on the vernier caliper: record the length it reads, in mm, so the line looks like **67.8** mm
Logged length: **15.2** mm
